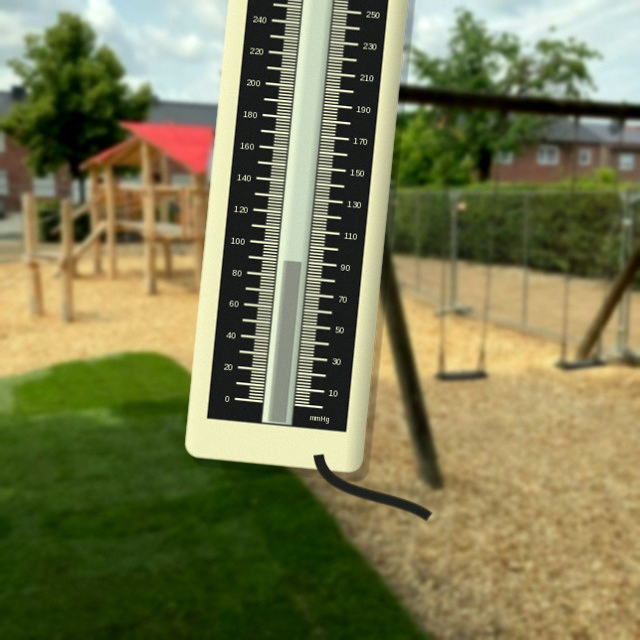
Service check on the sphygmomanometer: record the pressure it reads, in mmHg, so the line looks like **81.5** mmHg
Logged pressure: **90** mmHg
